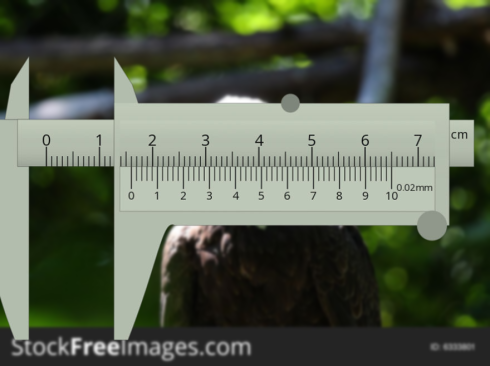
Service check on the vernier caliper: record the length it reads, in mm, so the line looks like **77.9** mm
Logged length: **16.0** mm
